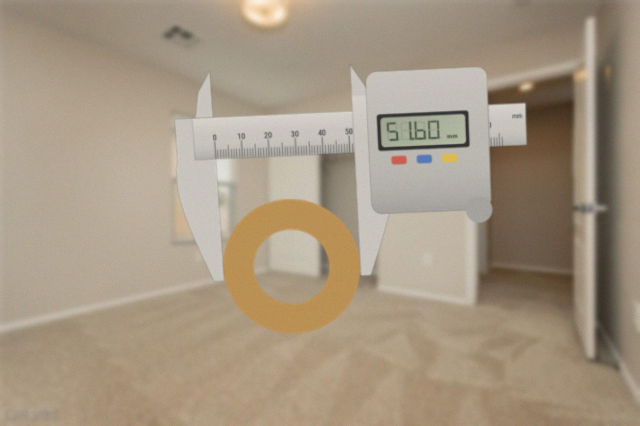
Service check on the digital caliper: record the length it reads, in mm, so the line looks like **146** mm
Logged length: **51.60** mm
